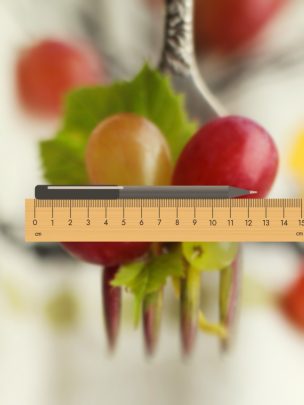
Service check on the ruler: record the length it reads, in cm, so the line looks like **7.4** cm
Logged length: **12.5** cm
